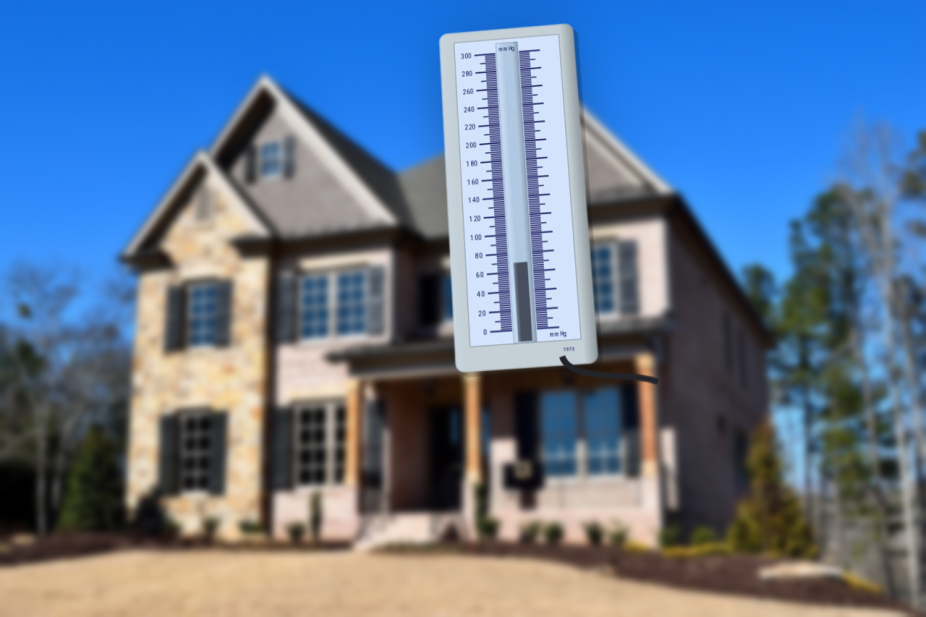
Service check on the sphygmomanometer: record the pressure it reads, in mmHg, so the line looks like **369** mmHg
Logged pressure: **70** mmHg
